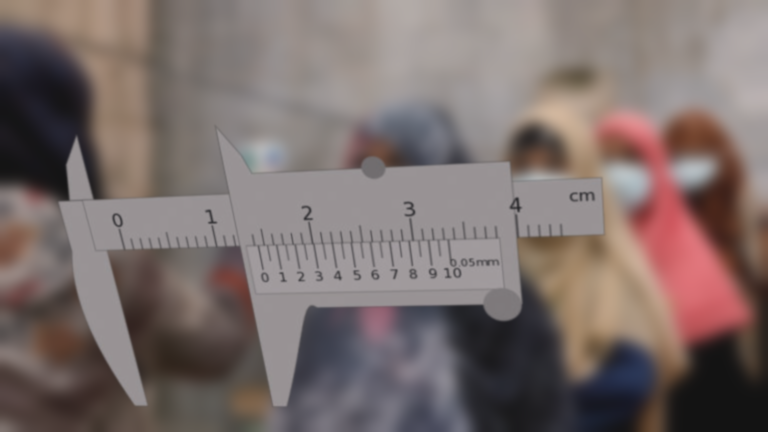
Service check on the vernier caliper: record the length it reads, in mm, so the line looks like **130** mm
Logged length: **14.4** mm
